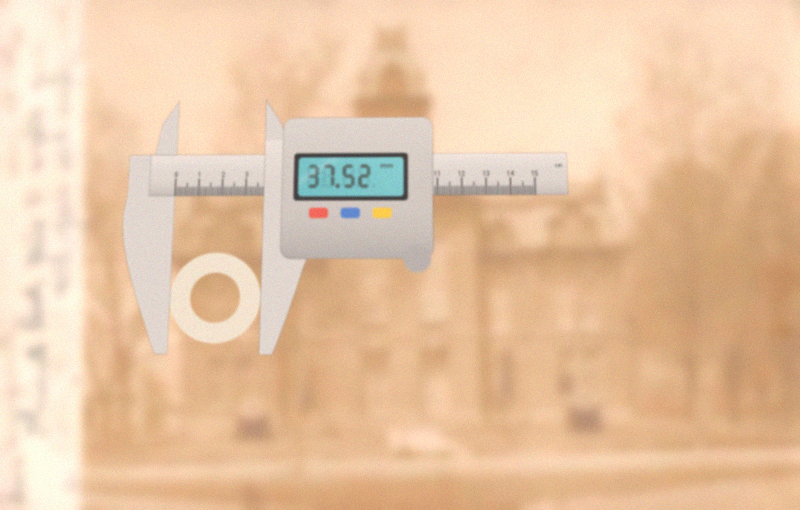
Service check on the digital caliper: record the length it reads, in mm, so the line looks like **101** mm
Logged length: **37.52** mm
